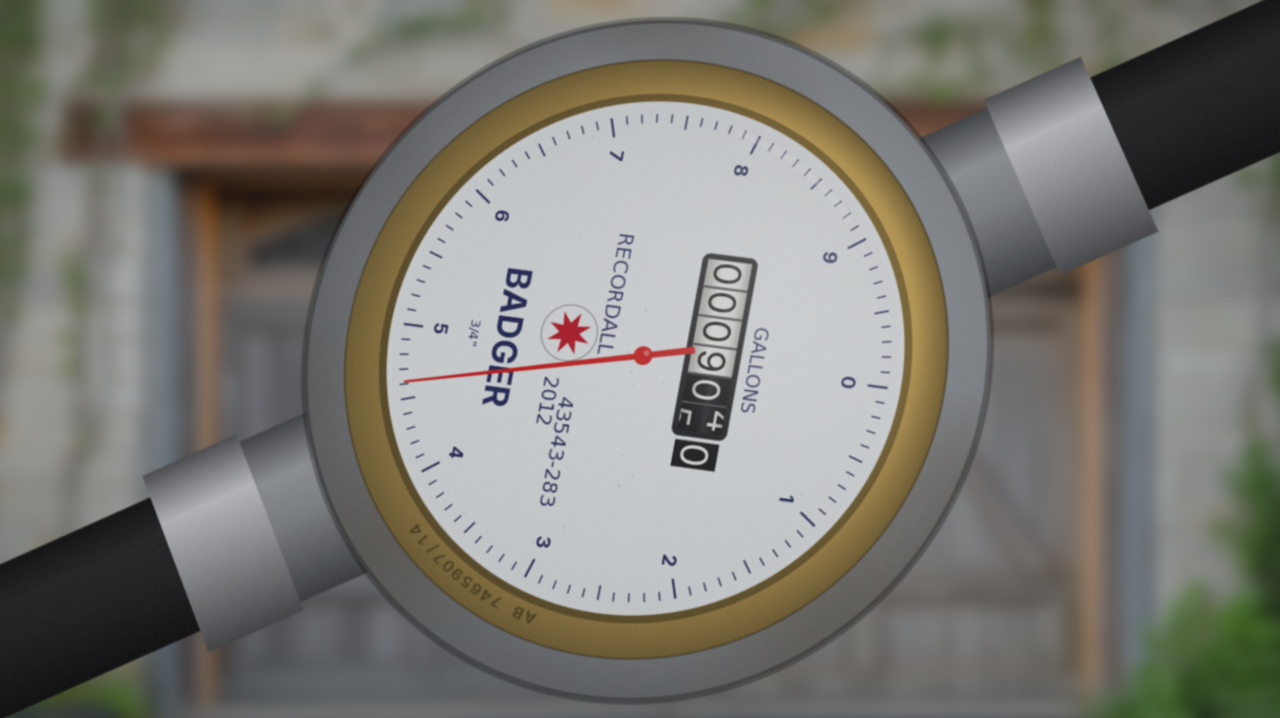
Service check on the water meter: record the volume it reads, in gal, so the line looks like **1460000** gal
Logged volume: **9044.6** gal
